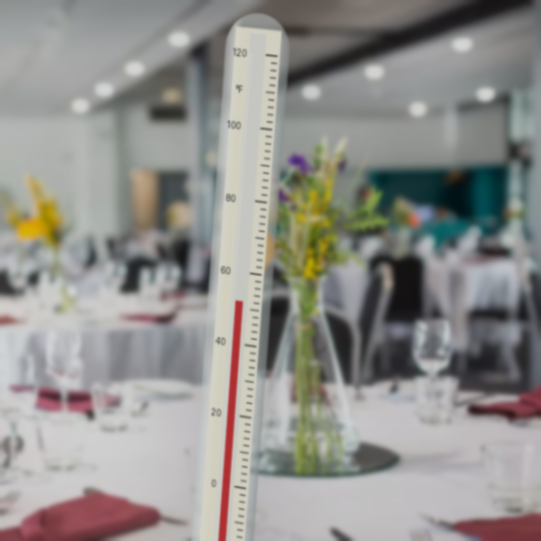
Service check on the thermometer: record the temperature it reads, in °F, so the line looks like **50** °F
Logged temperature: **52** °F
